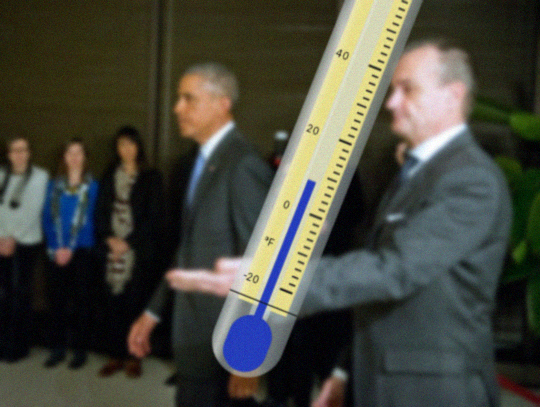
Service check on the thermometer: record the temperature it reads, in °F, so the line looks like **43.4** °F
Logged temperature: **8** °F
